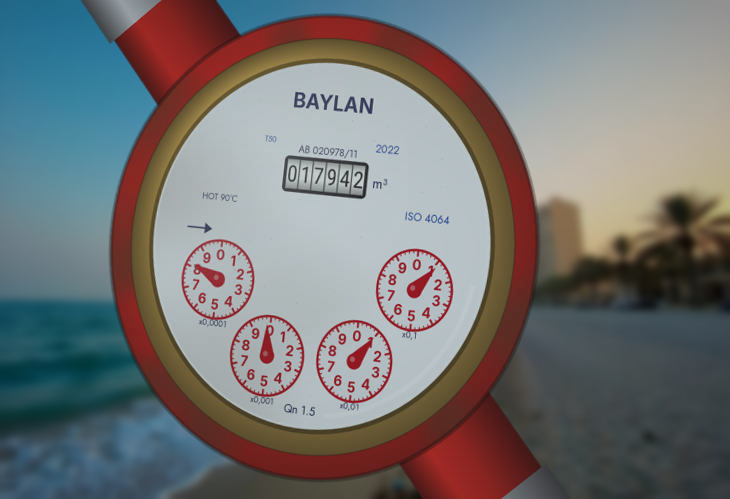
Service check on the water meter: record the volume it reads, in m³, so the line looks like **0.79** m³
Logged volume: **17942.1098** m³
